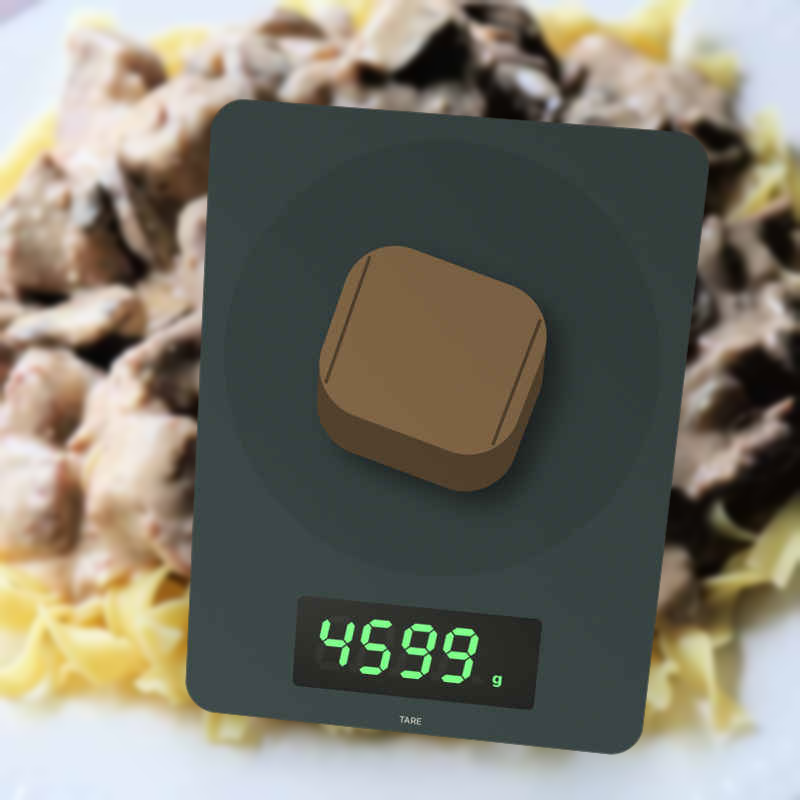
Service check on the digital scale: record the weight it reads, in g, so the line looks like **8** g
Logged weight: **4599** g
